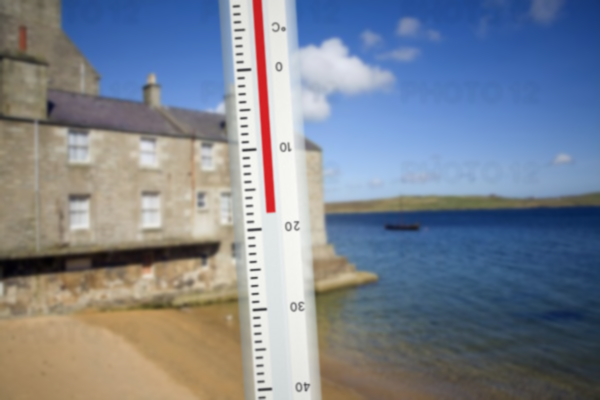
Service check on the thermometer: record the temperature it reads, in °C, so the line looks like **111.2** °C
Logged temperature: **18** °C
